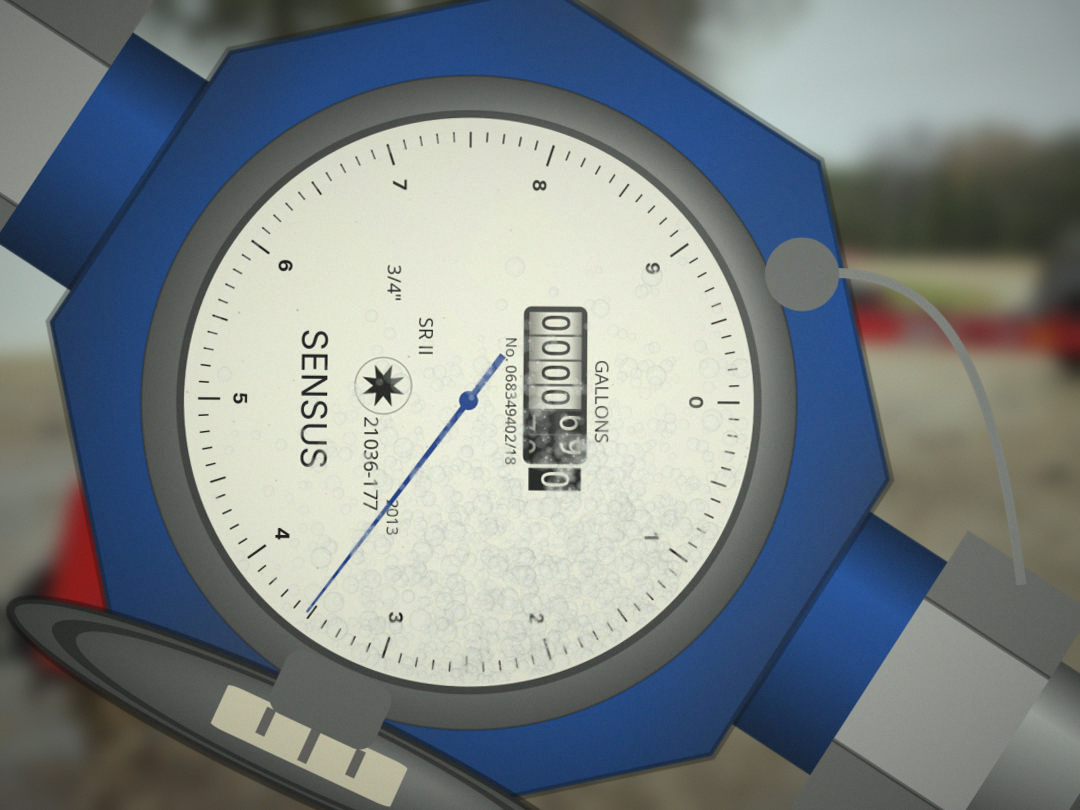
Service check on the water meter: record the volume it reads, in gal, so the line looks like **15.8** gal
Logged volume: **693.5** gal
